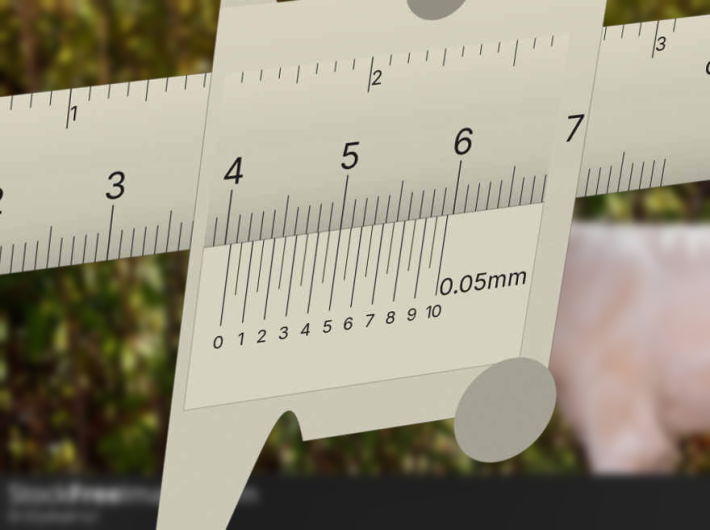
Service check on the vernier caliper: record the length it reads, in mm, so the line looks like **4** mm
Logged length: **40.5** mm
